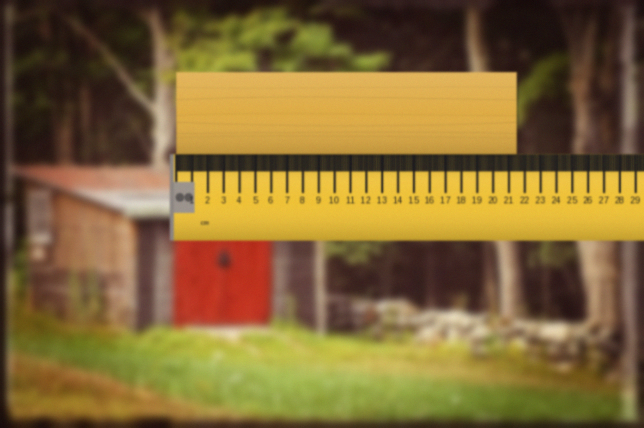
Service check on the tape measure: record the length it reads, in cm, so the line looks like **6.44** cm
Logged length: **21.5** cm
